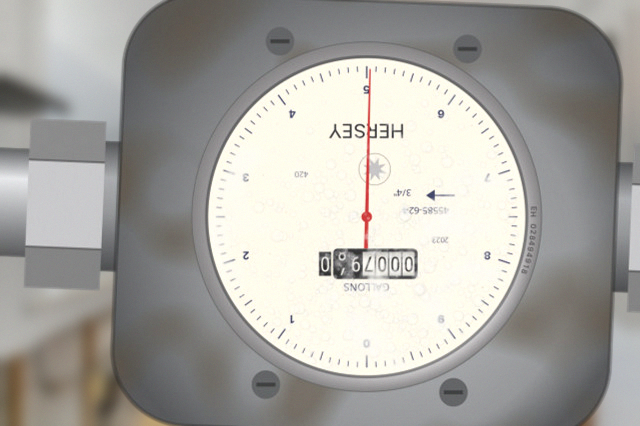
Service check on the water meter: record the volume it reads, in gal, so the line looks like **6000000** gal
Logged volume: **7975.0** gal
